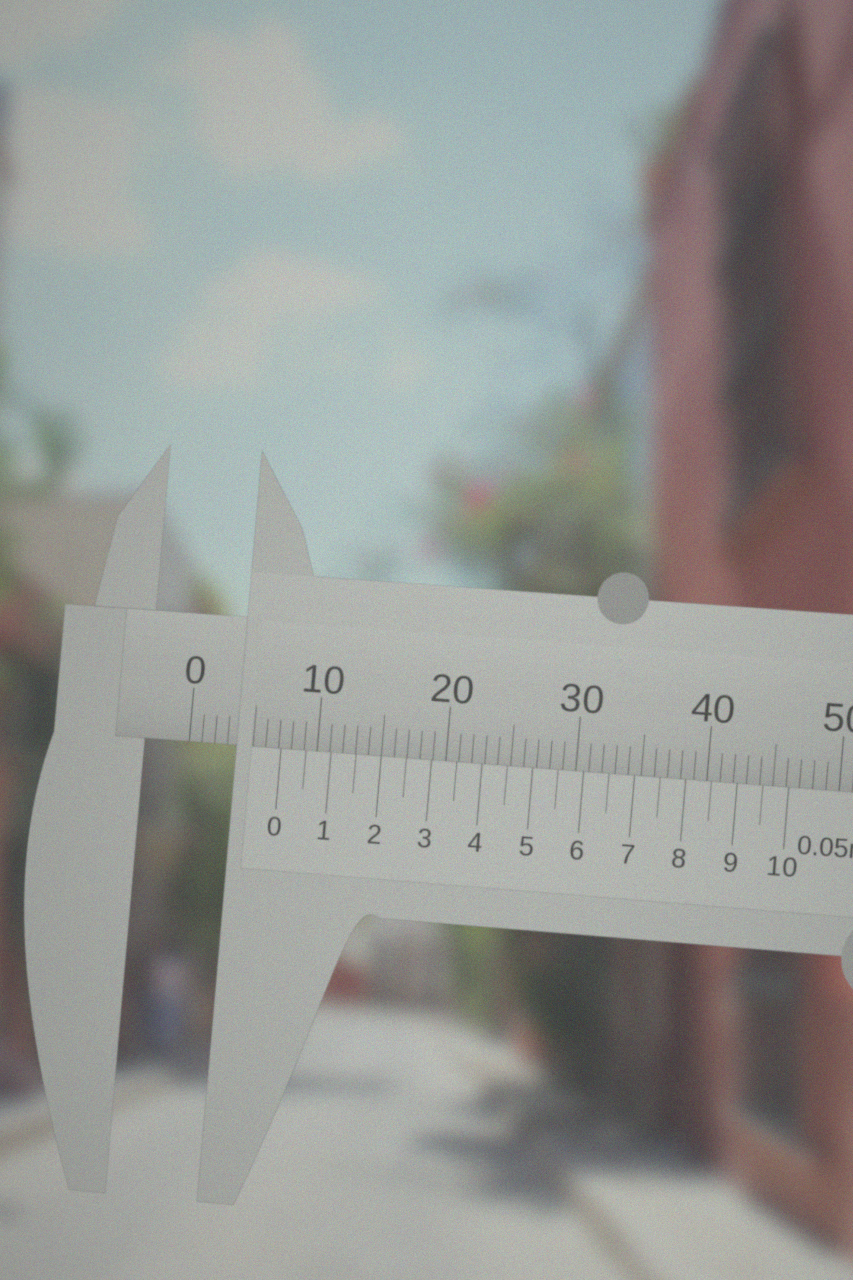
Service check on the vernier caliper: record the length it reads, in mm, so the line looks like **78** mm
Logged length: **7.2** mm
